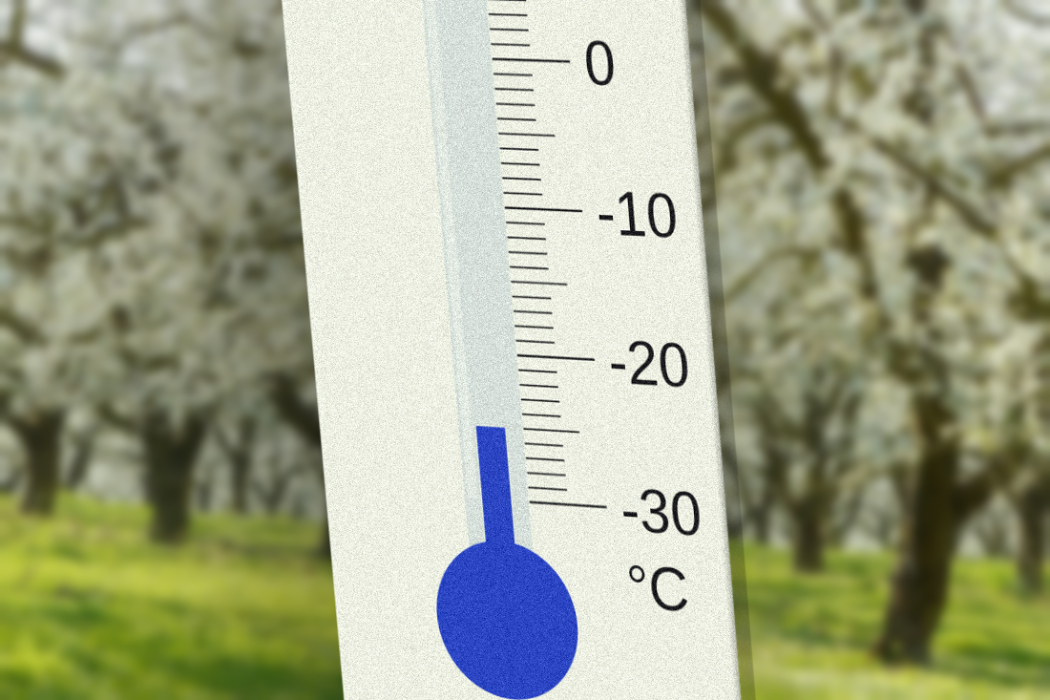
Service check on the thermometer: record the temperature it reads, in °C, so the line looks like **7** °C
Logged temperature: **-25** °C
